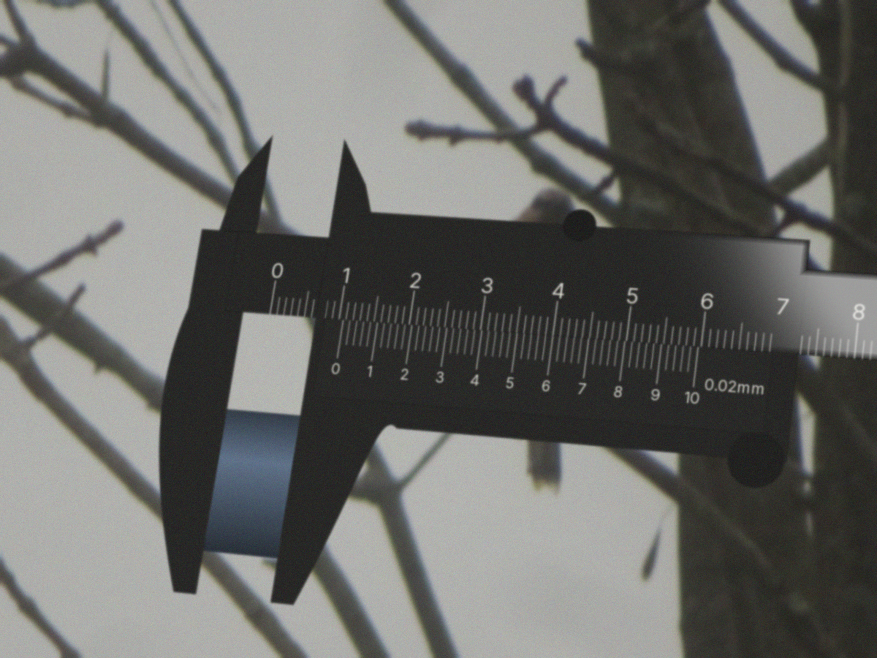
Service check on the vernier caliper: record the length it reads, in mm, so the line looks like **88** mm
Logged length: **10.6** mm
